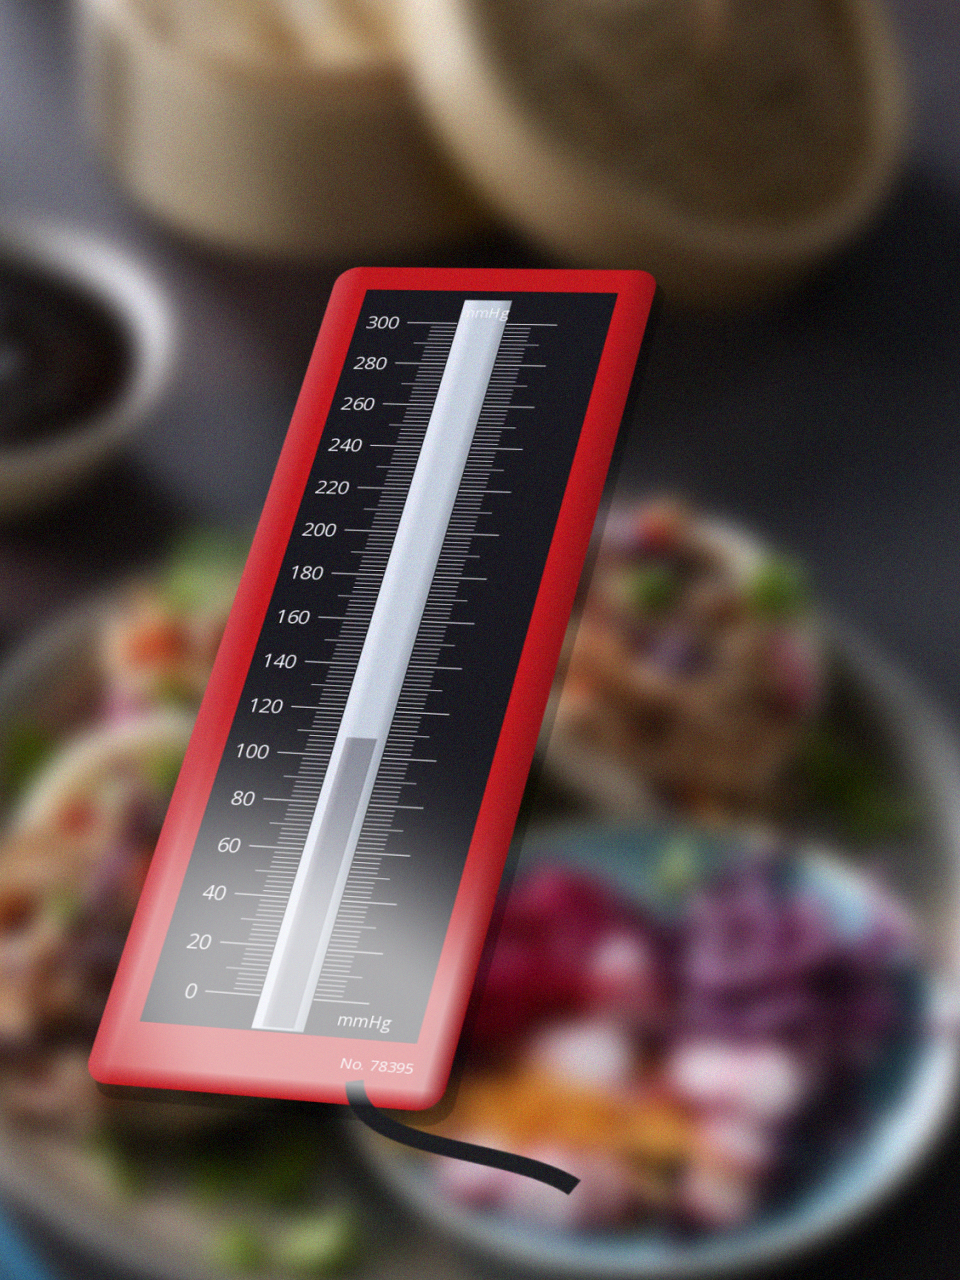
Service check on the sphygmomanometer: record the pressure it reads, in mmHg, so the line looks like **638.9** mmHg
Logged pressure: **108** mmHg
